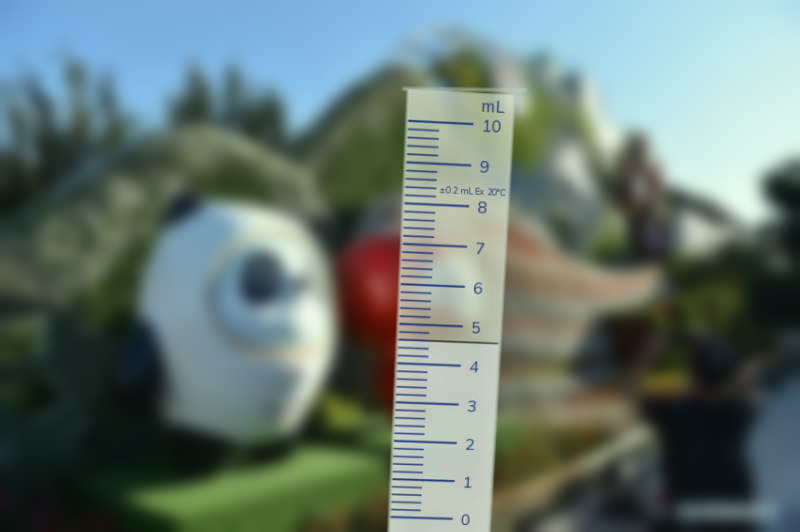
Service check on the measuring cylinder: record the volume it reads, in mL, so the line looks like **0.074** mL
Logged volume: **4.6** mL
